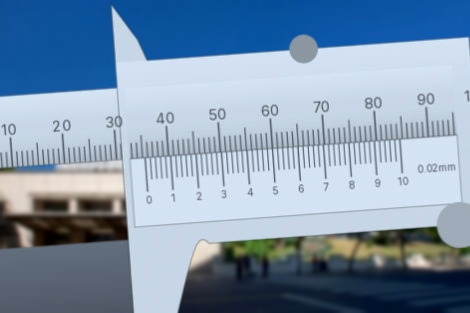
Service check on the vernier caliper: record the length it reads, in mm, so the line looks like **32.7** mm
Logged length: **35.5** mm
